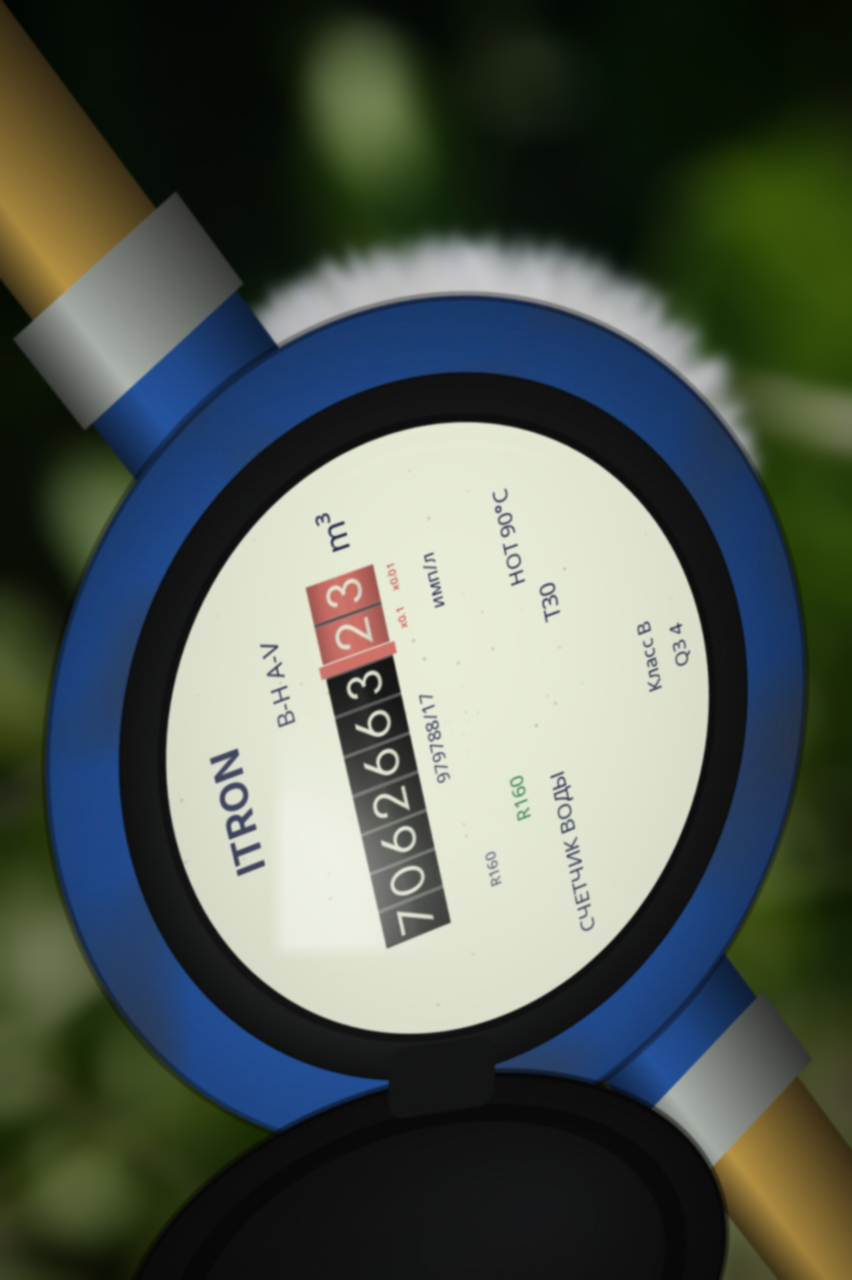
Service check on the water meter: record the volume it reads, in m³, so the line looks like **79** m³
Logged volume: **7062663.23** m³
